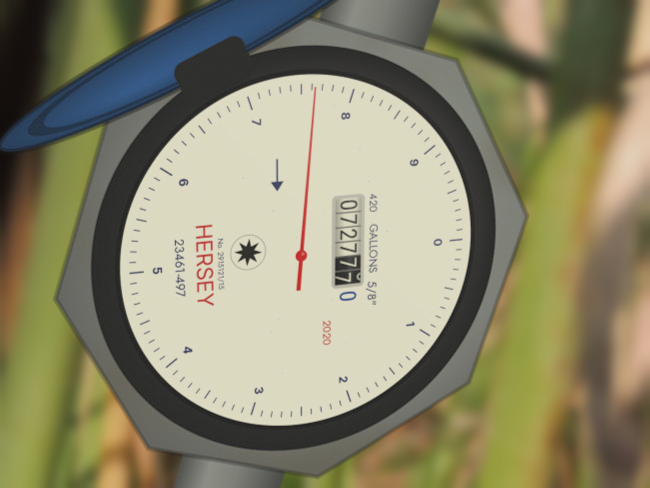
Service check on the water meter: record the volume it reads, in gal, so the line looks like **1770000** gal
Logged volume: **727767.6** gal
